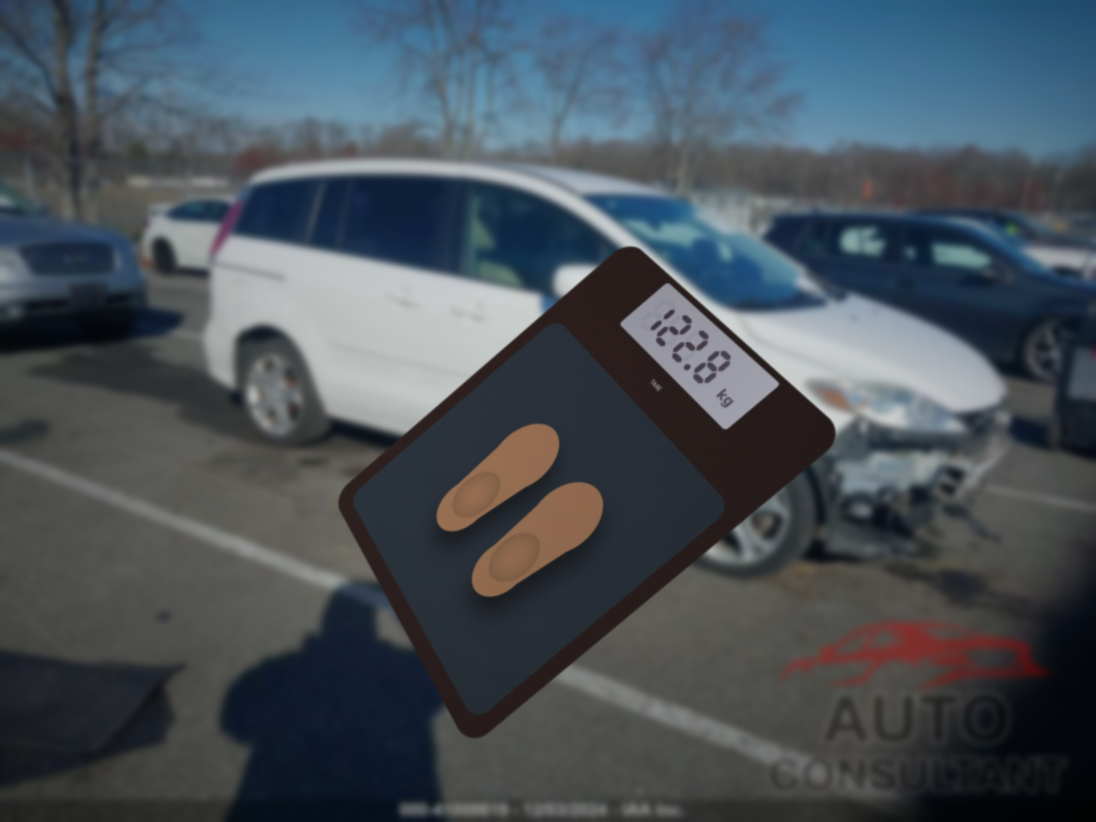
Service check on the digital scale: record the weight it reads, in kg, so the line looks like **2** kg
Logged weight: **122.8** kg
